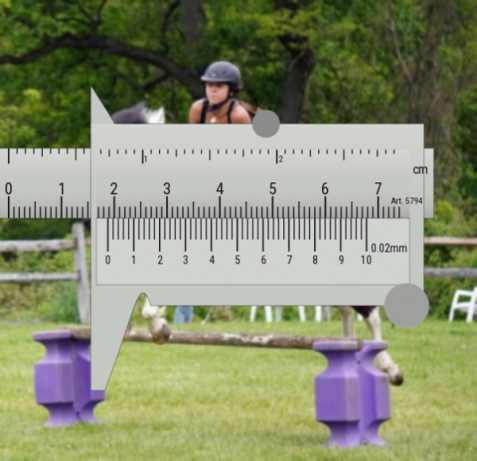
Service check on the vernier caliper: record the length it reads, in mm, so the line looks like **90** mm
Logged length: **18.8** mm
